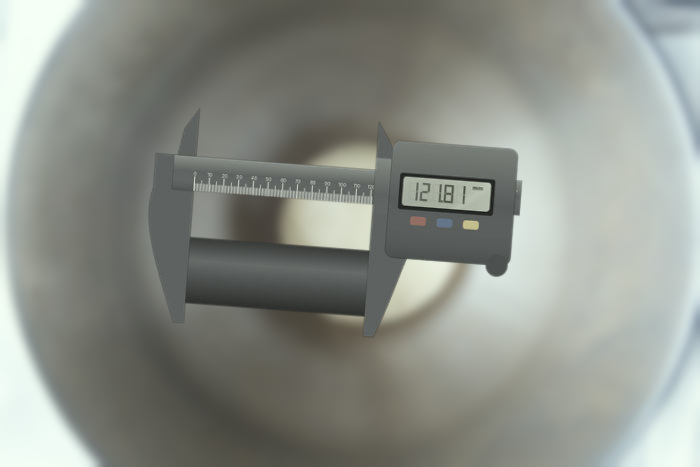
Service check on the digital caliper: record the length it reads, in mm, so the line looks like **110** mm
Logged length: **121.81** mm
